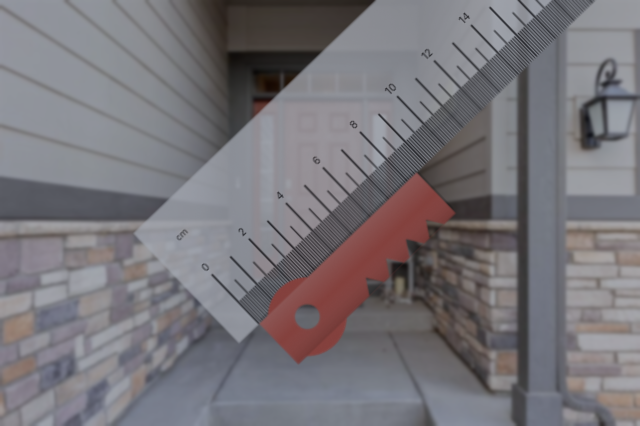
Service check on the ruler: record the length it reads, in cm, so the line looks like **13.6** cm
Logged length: **8.5** cm
